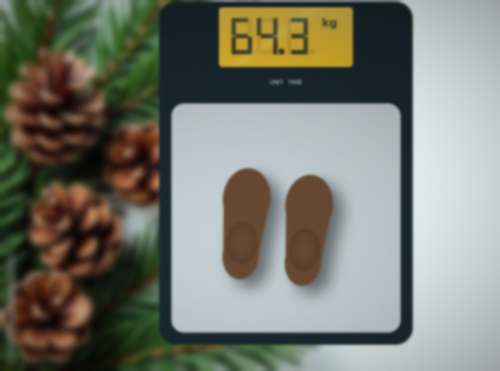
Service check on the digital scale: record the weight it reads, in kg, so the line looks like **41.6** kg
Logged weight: **64.3** kg
